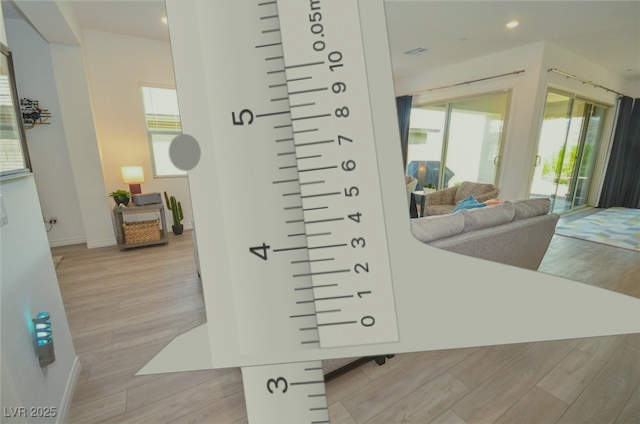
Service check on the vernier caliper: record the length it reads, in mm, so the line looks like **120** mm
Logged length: **34.2** mm
